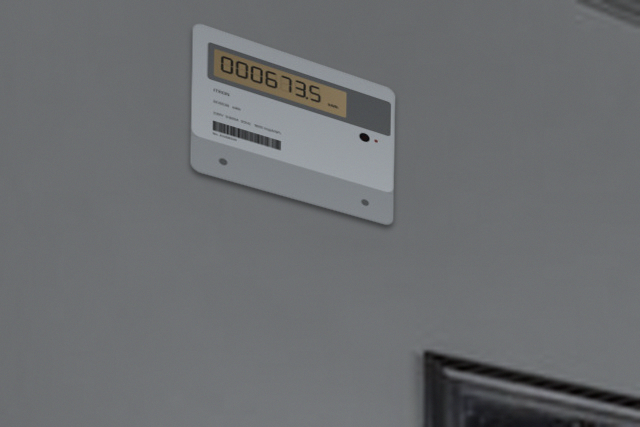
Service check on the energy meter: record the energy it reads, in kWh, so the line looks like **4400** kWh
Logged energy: **673.5** kWh
